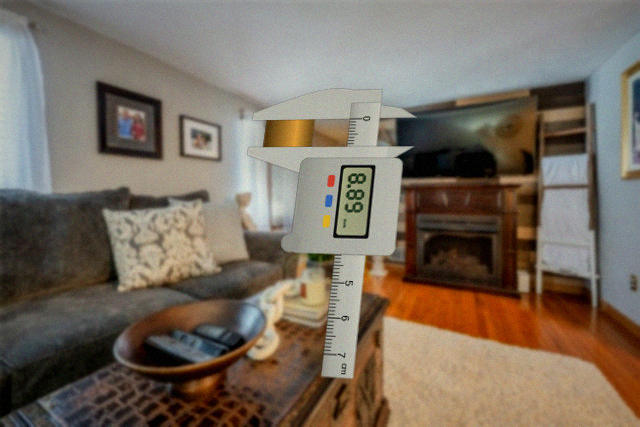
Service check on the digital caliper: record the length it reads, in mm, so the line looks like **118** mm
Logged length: **8.89** mm
